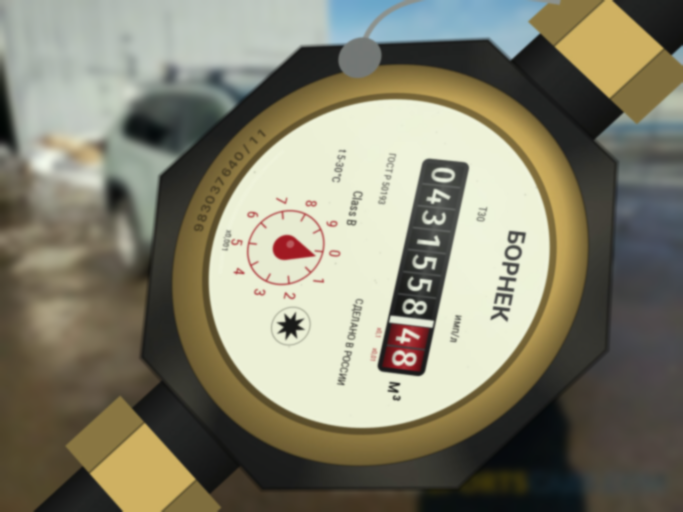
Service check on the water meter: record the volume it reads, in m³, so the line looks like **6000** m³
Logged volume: **431558.480** m³
